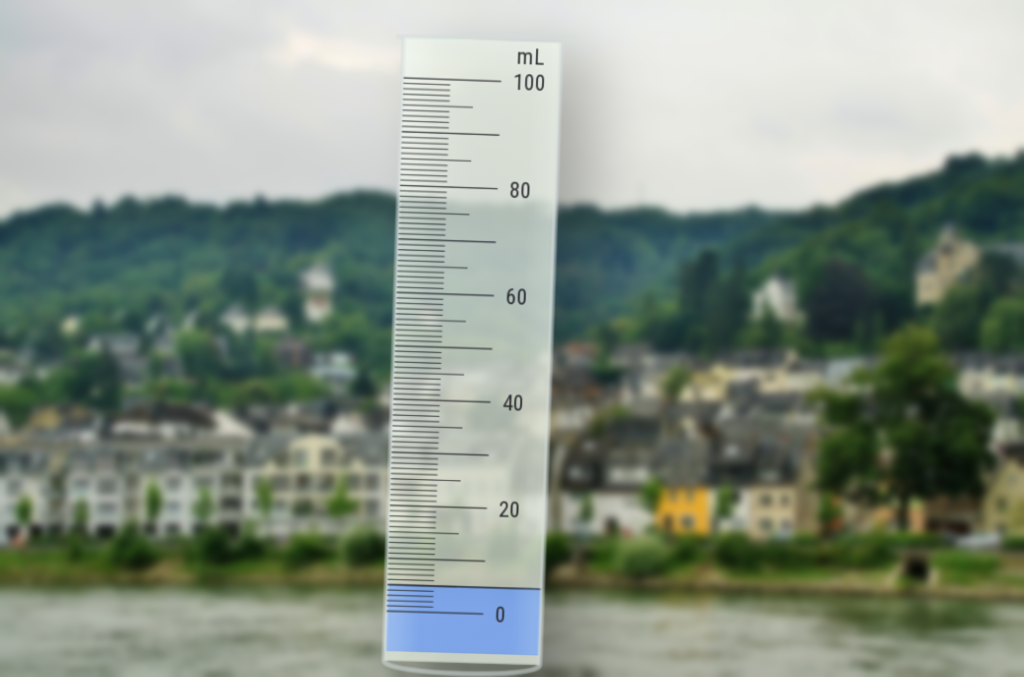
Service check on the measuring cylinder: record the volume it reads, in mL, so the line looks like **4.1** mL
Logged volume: **5** mL
